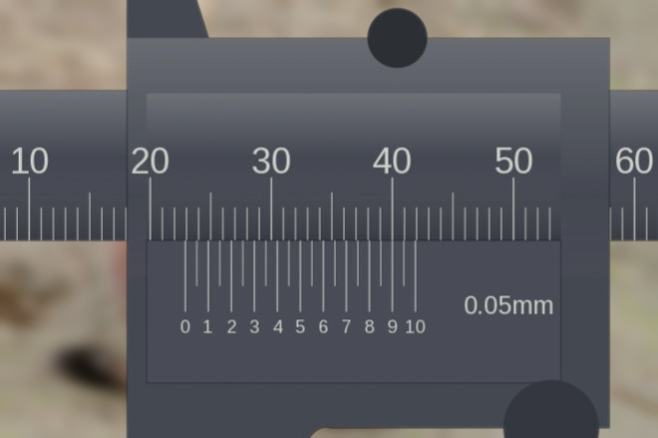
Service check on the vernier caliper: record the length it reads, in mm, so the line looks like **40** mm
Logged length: **22.9** mm
